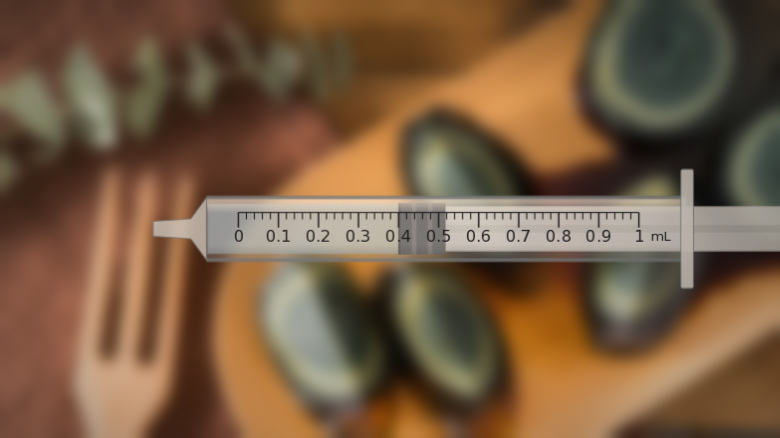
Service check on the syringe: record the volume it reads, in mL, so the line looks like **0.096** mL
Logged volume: **0.4** mL
